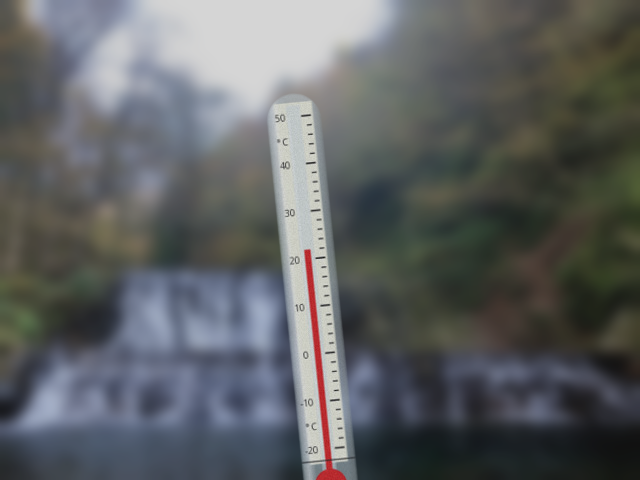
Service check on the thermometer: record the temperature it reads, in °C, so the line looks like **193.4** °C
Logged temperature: **22** °C
